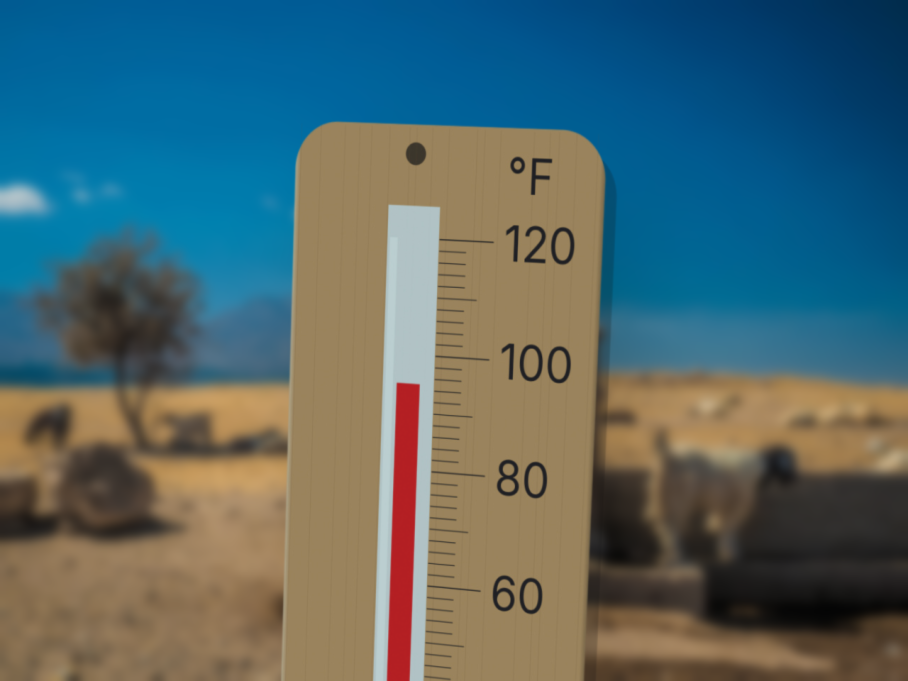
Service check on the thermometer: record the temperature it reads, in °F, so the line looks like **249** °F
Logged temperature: **95** °F
